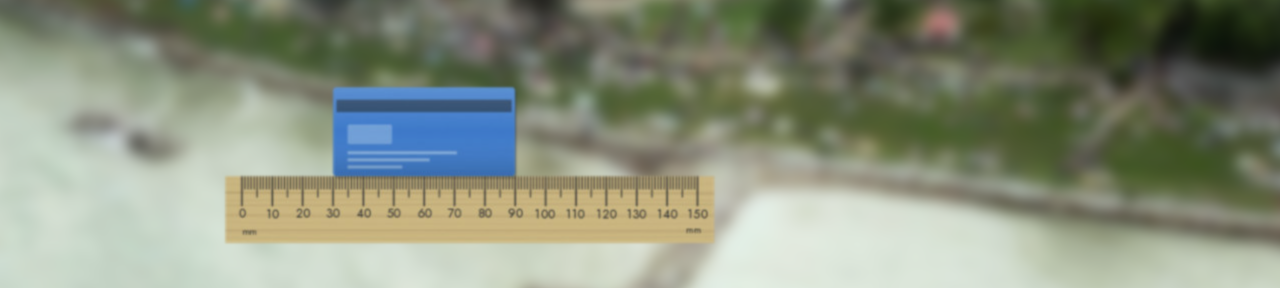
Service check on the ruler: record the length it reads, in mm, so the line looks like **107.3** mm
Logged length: **60** mm
